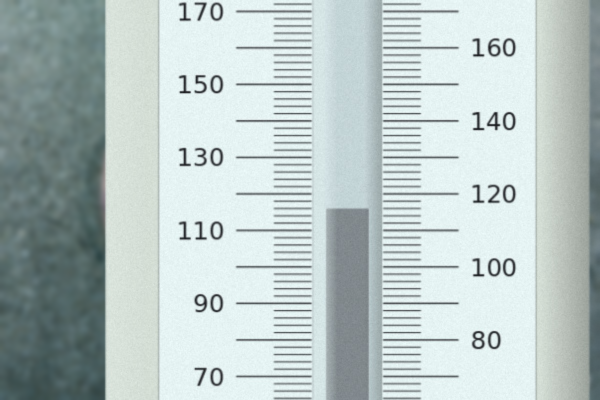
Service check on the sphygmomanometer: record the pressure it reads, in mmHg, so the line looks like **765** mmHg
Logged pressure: **116** mmHg
